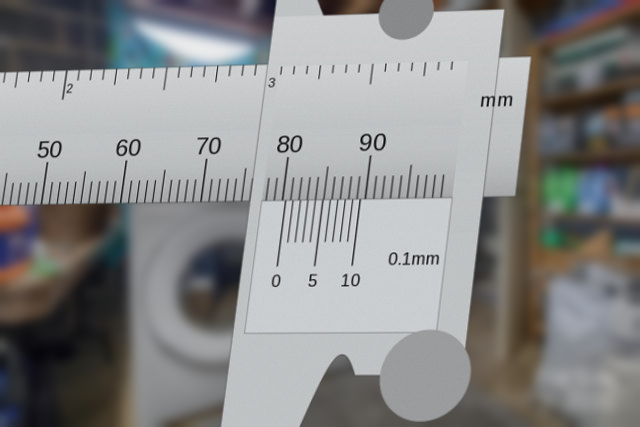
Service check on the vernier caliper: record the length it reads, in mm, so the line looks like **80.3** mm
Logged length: **80.4** mm
